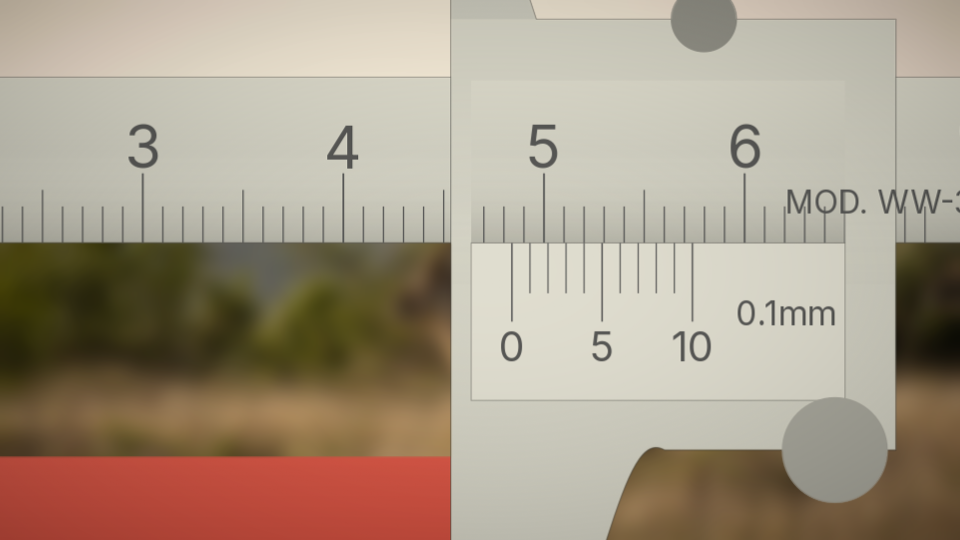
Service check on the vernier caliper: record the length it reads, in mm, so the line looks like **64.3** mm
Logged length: **48.4** mm
